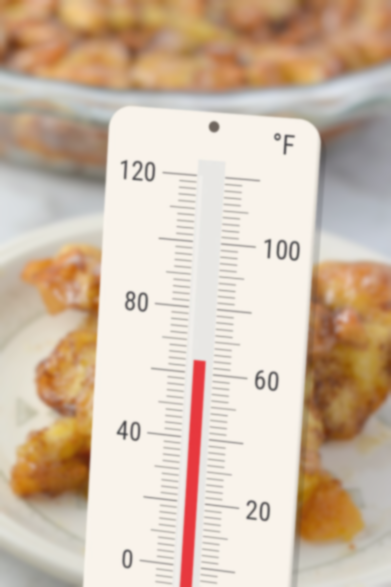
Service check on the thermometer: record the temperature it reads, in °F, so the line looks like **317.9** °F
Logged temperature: **64** °F
